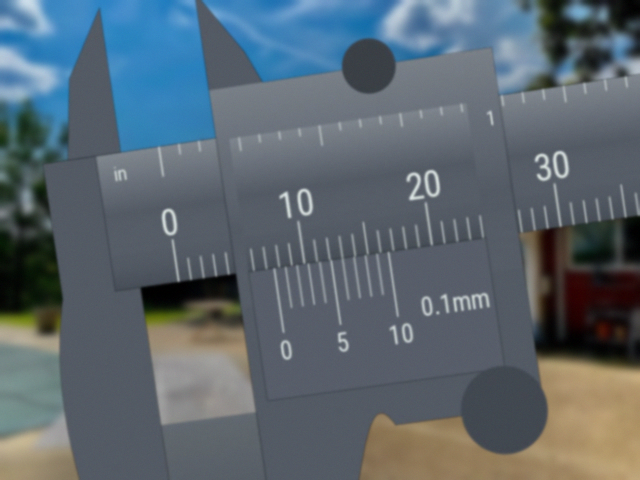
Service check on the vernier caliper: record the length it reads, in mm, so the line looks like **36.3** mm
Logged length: **7.6** mm
